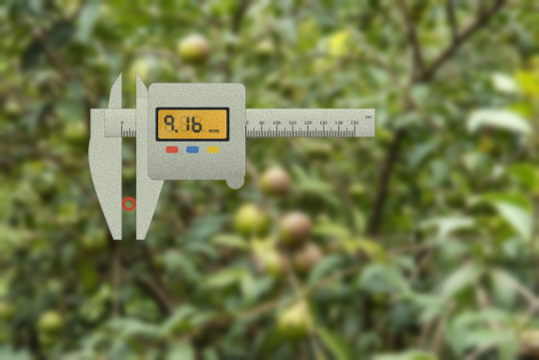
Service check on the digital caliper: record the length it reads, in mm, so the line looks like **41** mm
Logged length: **9.16** mm
